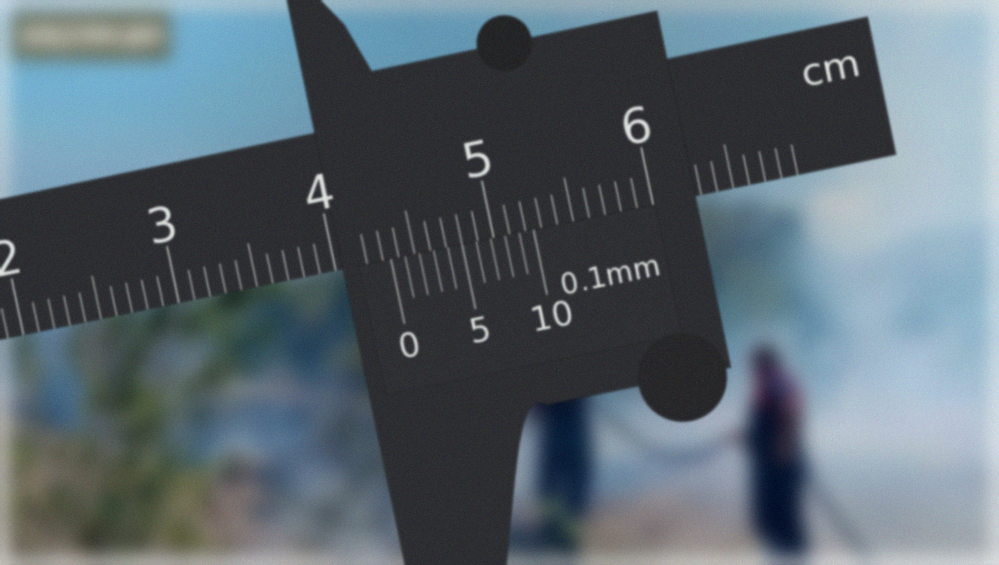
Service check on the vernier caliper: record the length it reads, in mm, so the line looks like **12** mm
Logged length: **43.5** mm
